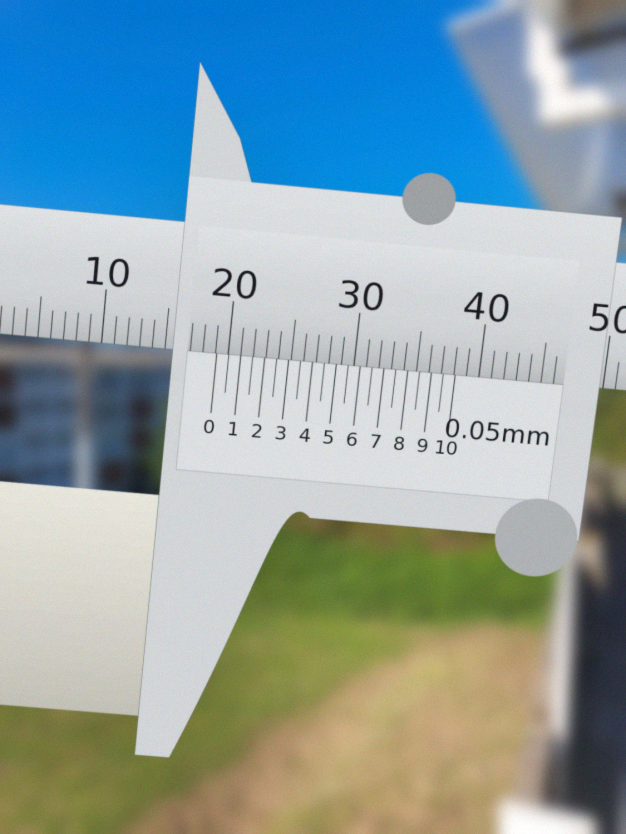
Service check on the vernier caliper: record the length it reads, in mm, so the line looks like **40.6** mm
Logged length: **19.1** mm
